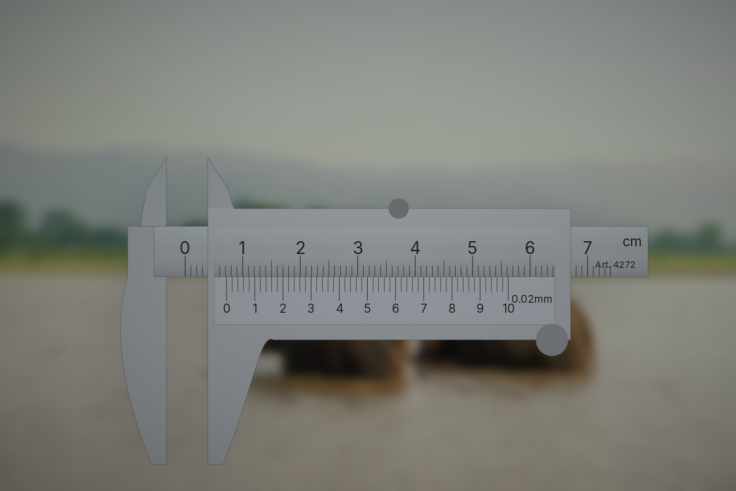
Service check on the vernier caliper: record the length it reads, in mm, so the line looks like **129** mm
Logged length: **7.2** mm
